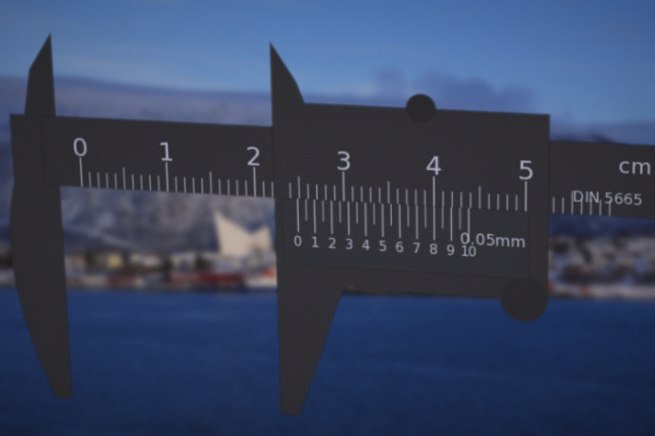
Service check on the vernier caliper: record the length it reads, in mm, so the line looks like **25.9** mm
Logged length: **24.8** mm
